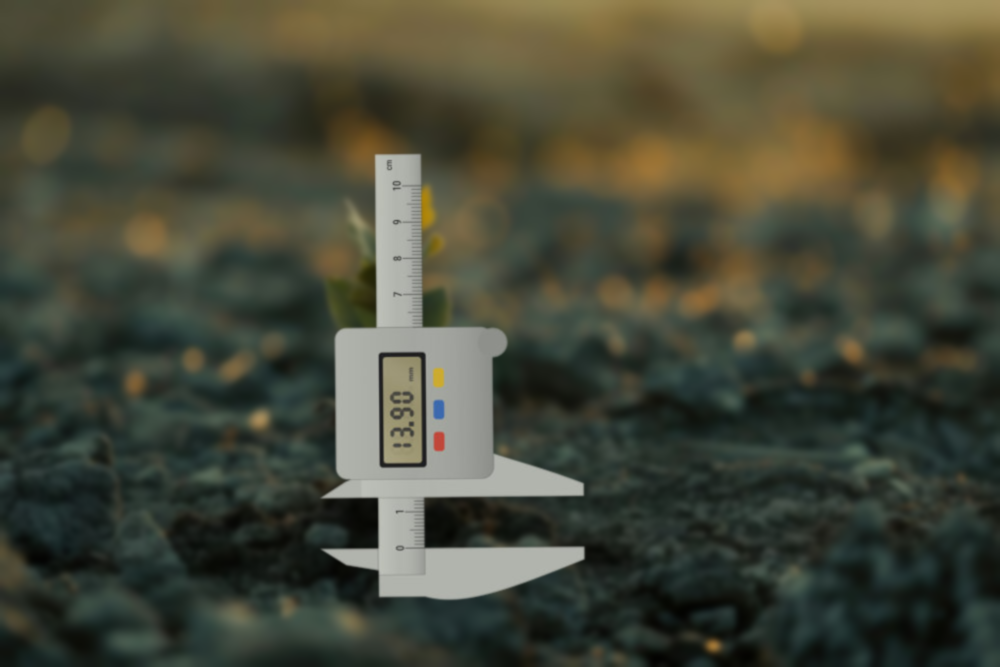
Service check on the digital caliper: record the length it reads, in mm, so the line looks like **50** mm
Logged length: **13.90** mm
